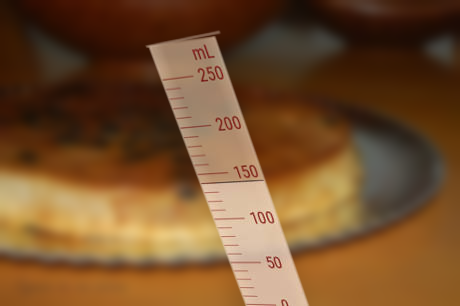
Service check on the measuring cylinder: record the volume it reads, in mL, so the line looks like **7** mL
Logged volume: **140** mL
